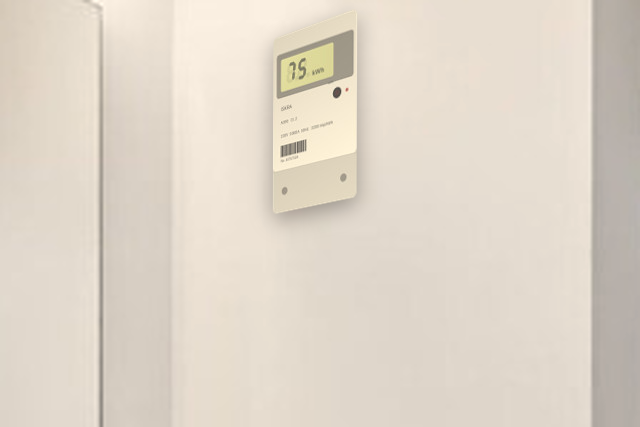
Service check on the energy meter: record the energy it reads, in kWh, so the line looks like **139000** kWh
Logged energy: **75** kWh
